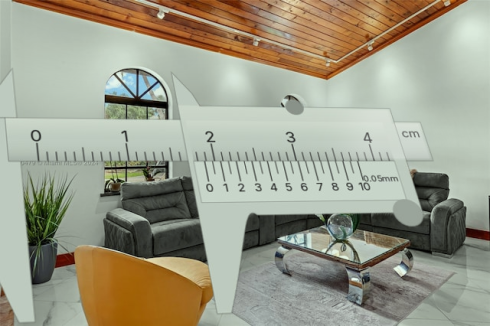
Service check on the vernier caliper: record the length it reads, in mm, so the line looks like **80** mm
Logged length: **18.8** mm
